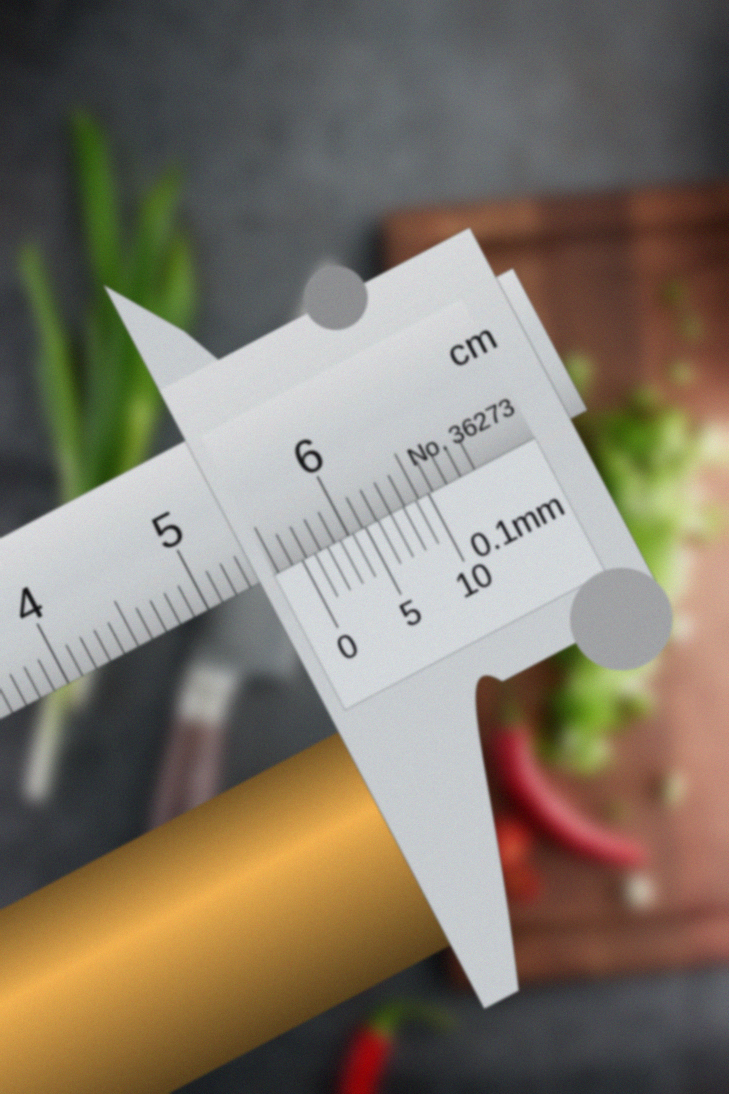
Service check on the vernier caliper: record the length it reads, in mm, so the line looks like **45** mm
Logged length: **56.7** mm
